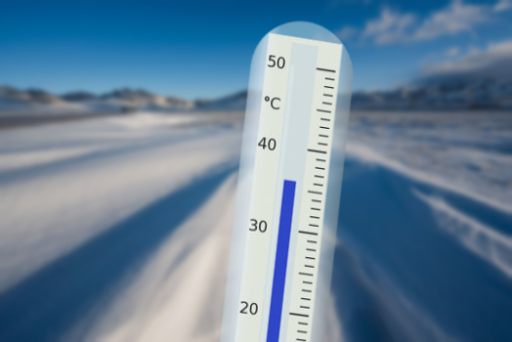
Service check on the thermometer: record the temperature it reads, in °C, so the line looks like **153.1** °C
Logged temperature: **36** °C
